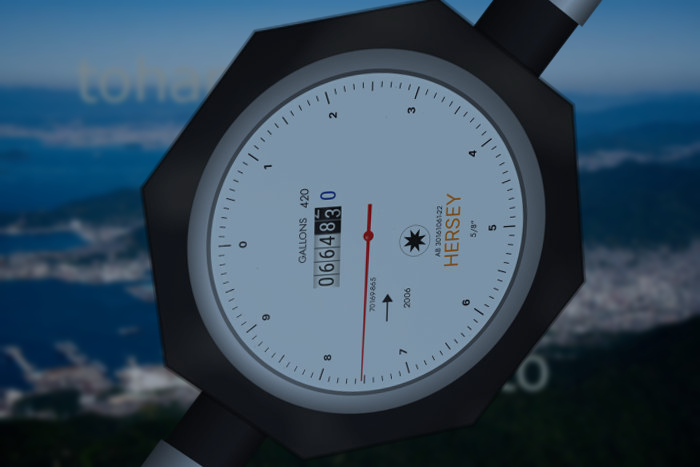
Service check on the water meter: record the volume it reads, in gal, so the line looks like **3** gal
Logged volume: **664827.5** gal
